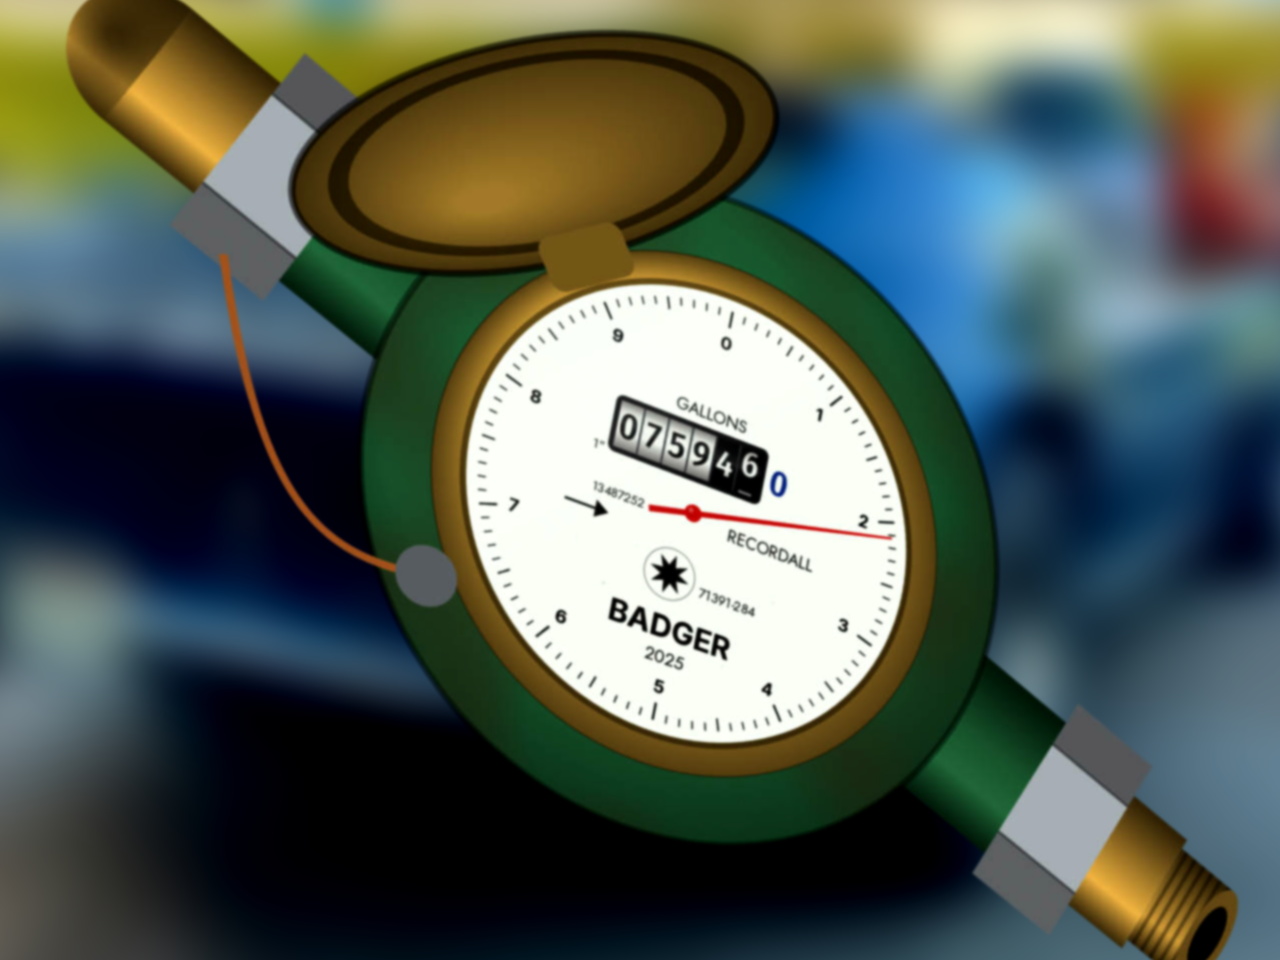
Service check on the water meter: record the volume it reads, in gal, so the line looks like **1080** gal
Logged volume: **759462.1** gal
